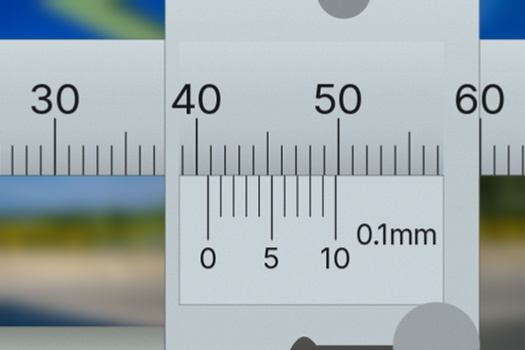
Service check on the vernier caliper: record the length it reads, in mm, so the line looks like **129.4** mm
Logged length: **40.8** mm
